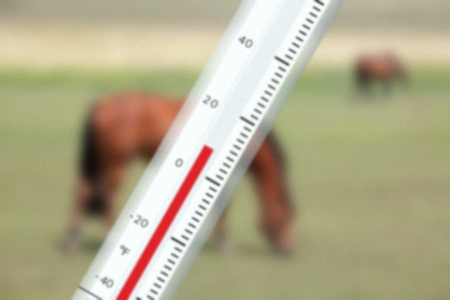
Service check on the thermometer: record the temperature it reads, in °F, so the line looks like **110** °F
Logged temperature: **8** °F
